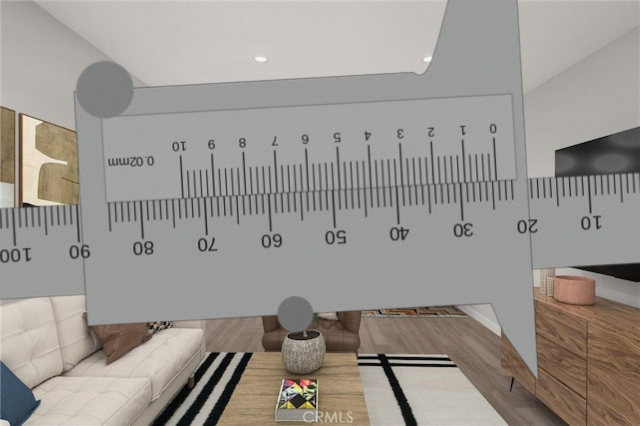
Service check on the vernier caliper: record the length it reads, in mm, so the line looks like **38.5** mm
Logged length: **24.4** mm
